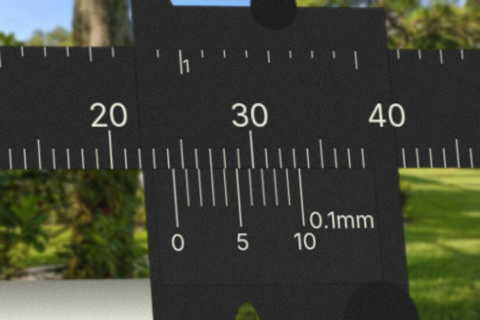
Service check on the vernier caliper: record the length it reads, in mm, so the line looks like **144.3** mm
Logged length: **24.3** mm
